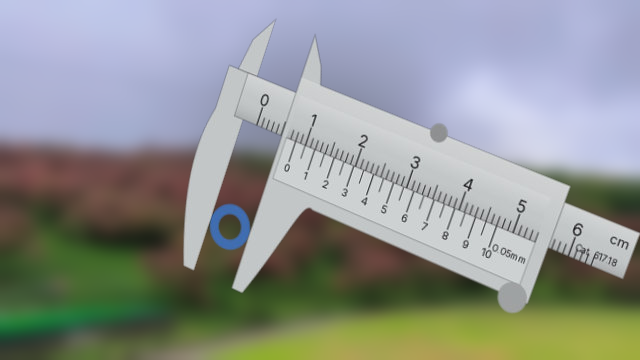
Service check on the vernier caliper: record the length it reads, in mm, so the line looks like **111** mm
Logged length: **8.0** mm
